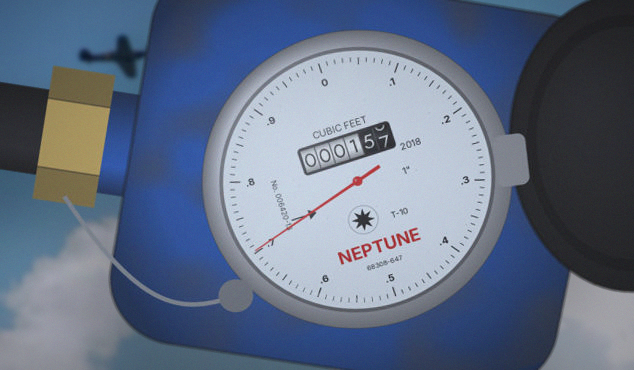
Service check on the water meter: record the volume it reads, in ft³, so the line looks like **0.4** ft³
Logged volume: **156.70** ft³
